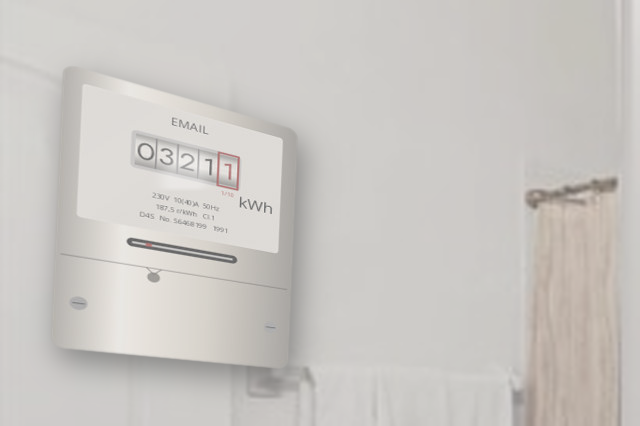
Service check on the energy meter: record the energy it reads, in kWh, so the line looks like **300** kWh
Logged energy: **321.1** kWh
